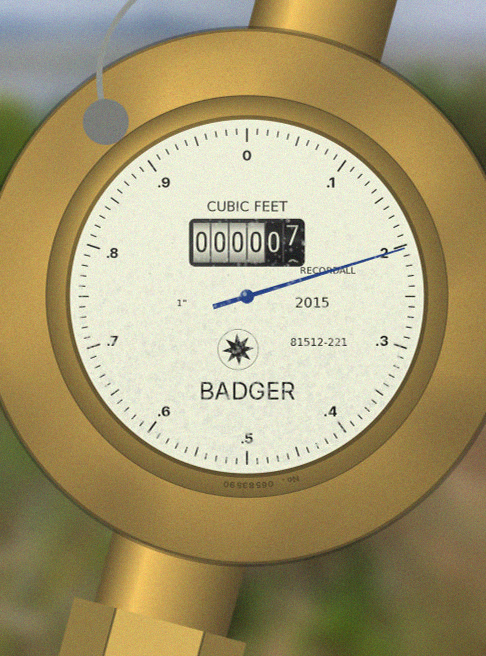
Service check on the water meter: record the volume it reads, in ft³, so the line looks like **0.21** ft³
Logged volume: **7.20** ft³
